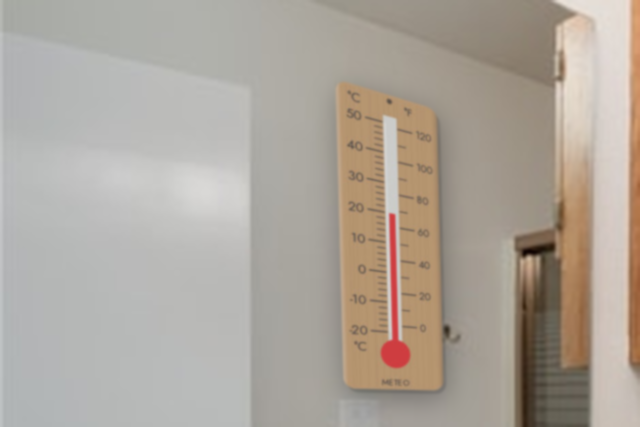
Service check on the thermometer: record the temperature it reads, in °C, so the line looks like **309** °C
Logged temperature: **20** °C
